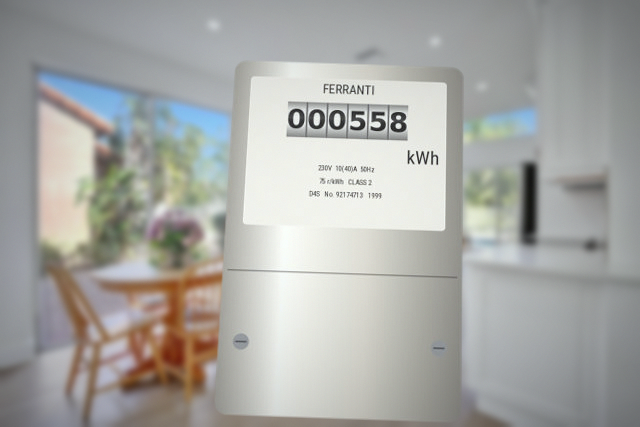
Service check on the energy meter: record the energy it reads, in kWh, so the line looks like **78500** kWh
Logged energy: **558** kWh
